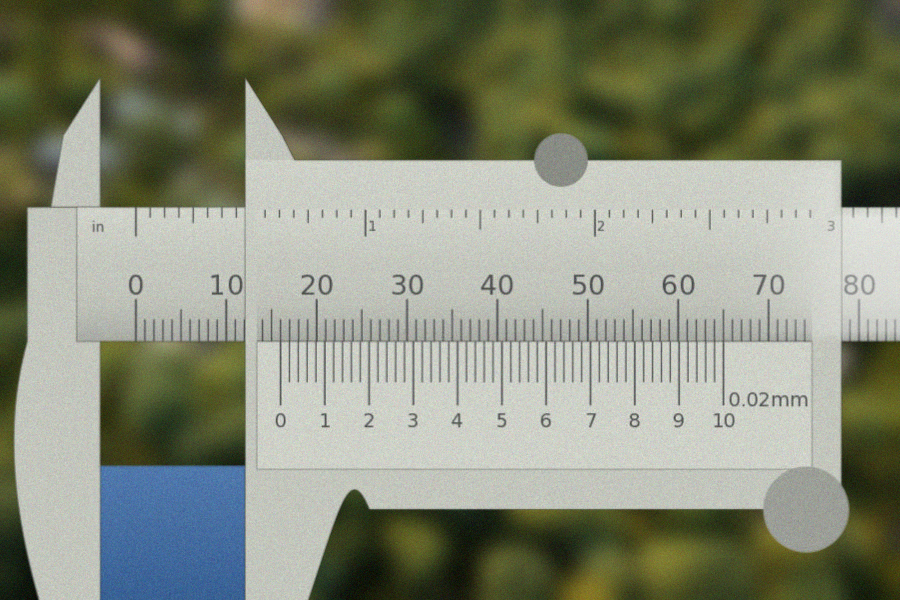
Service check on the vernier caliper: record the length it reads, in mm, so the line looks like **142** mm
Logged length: **16.0** mm
